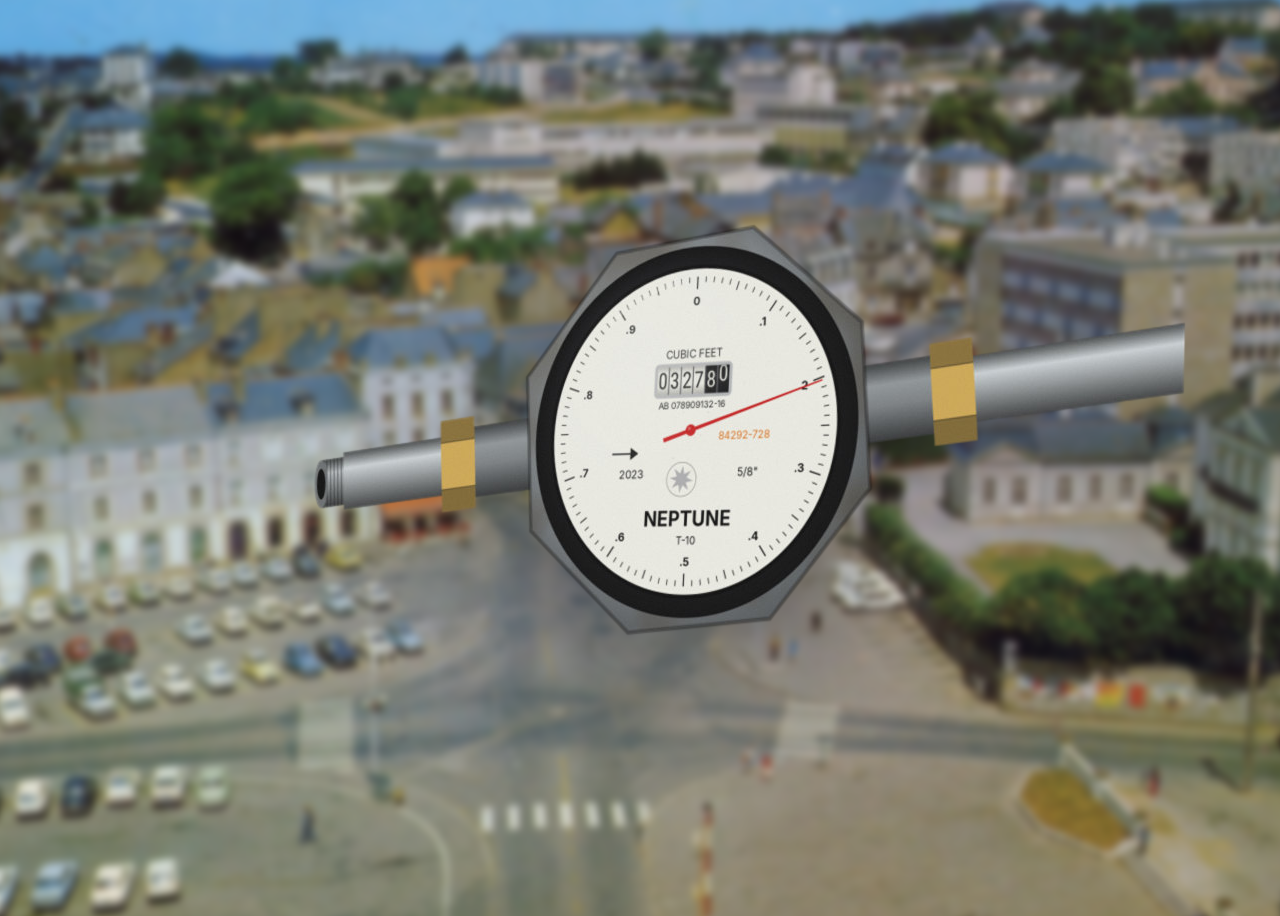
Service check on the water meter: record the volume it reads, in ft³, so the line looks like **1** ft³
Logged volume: **32780.20** ft³
